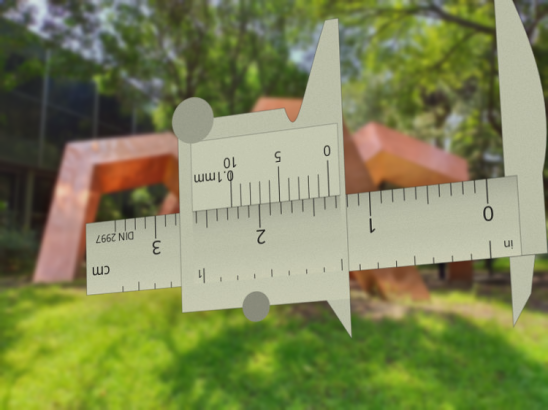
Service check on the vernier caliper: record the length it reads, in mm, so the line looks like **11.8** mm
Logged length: **13.6** mm
